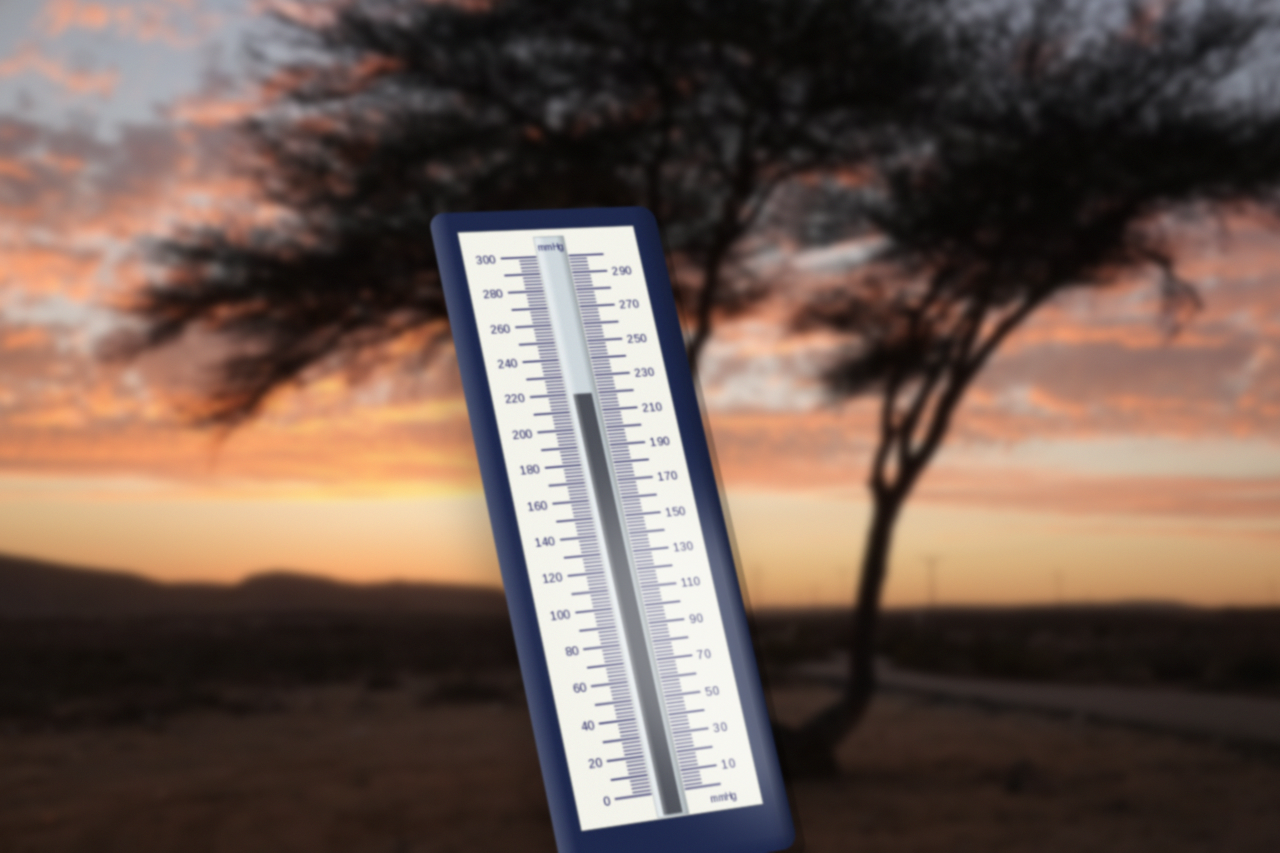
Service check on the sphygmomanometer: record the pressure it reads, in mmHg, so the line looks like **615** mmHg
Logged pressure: **220** mmHg
